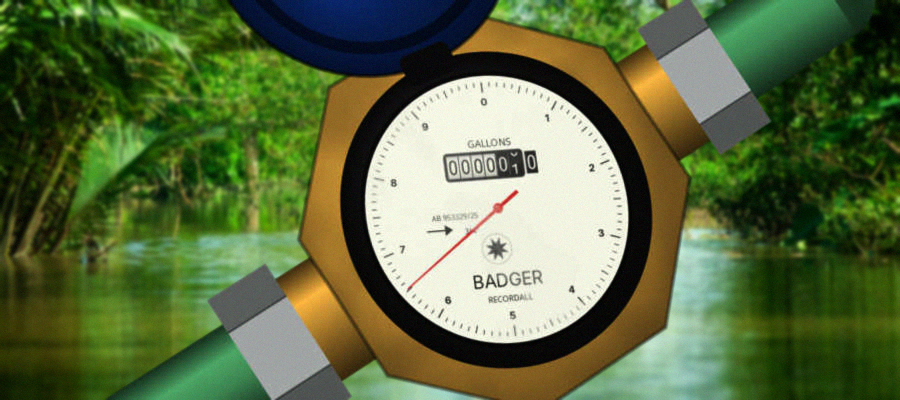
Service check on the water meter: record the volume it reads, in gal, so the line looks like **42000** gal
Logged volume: **6.5** gal
